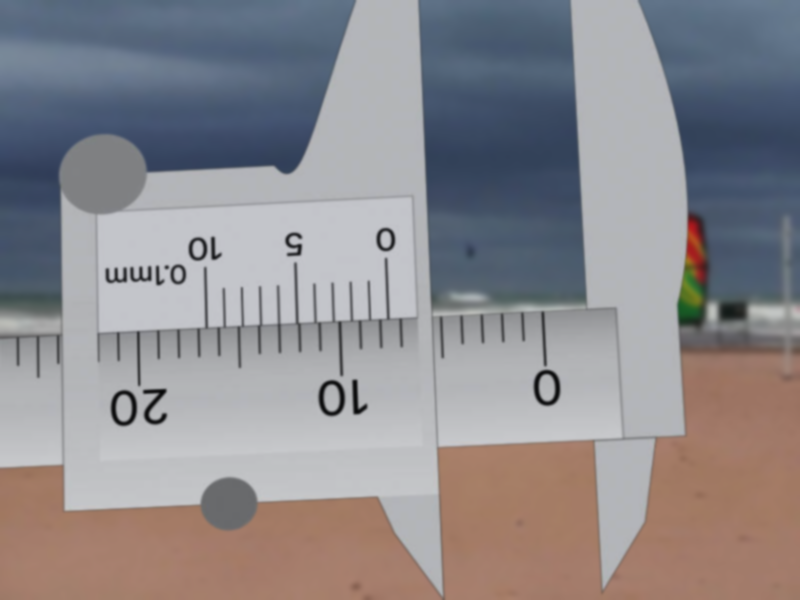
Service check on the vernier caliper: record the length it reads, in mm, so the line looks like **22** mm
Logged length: **7.6** mm
